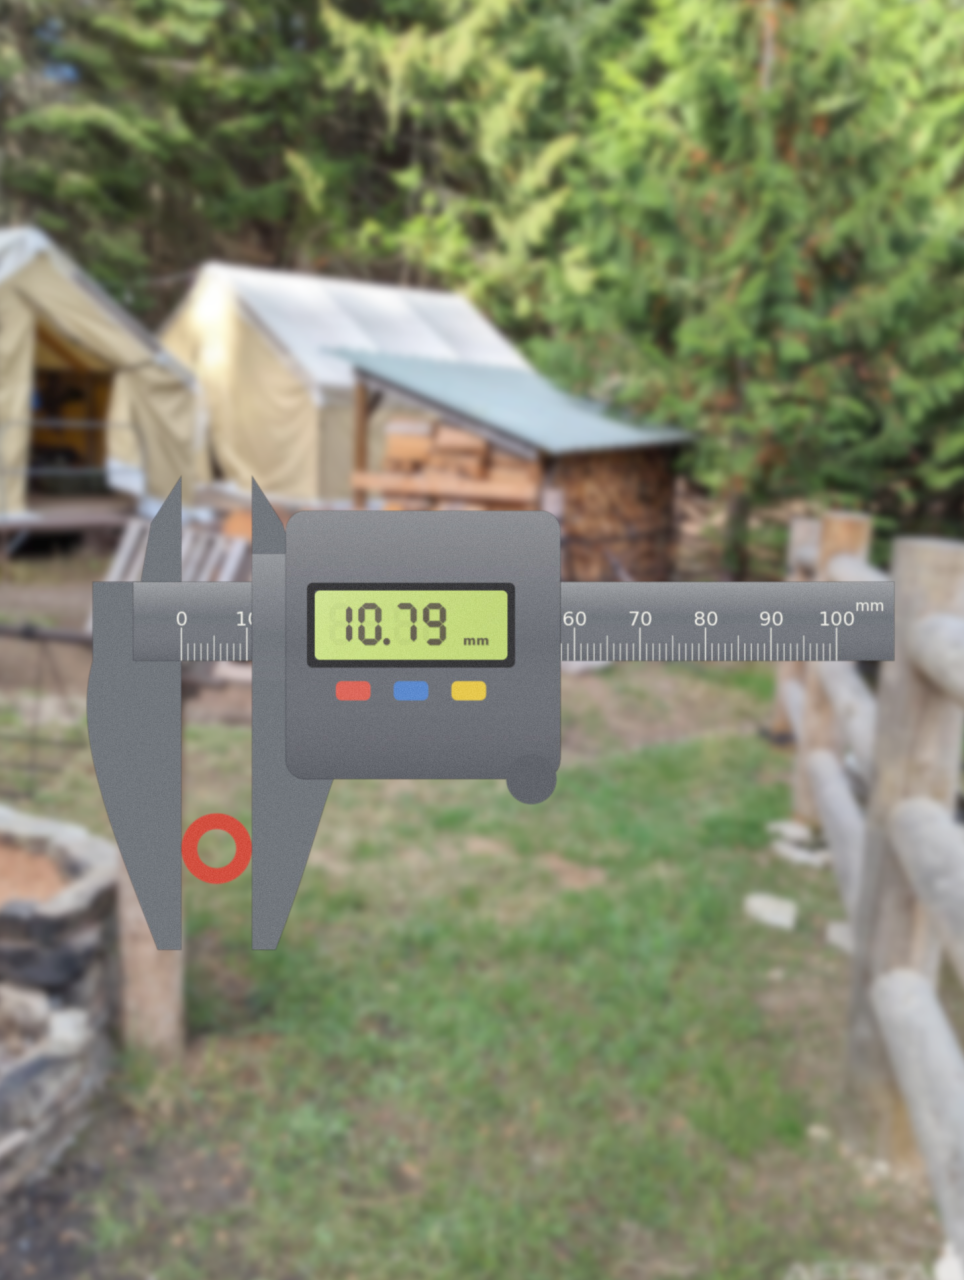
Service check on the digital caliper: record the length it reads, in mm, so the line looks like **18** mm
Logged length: **10.79** mm
